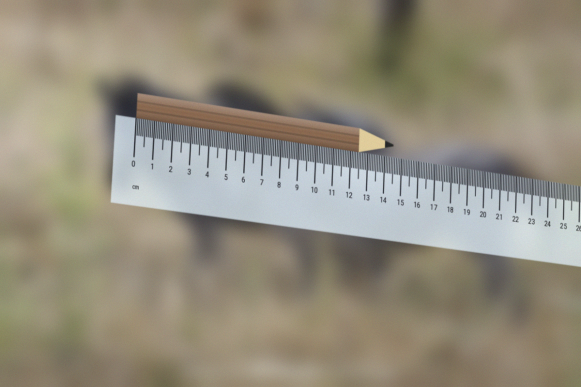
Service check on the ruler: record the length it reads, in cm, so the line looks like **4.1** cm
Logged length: **14.5** cm
